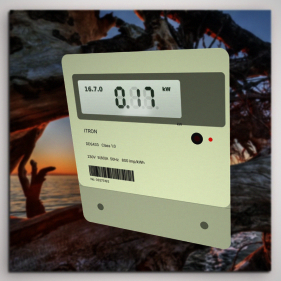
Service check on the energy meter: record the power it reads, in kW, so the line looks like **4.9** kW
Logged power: **0.17** kW
